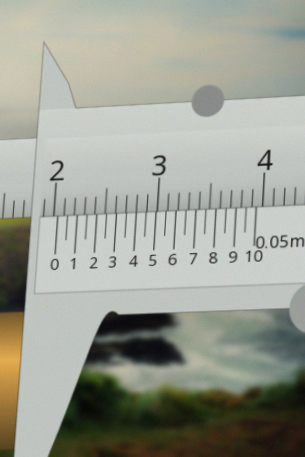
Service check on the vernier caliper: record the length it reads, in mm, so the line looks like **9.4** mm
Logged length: **20.4** mm
